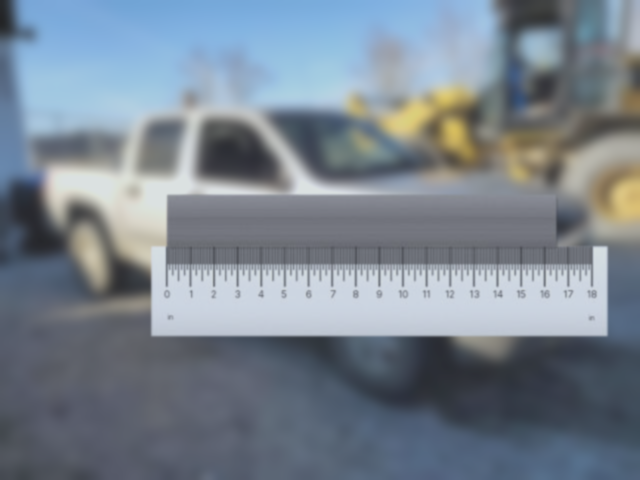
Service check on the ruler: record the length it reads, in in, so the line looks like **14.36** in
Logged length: **16.5** in
